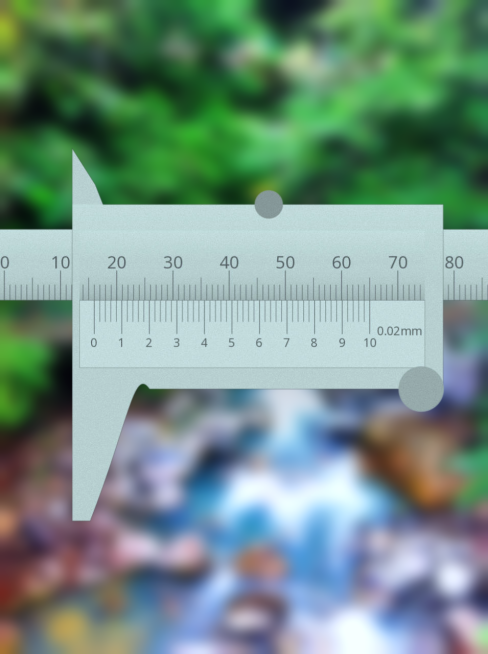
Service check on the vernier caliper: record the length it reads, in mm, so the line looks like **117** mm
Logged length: **16.0** mm
